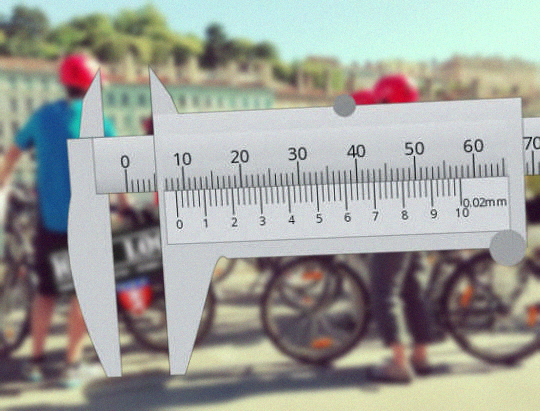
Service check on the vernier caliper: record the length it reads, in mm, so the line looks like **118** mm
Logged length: **8.6** mm
